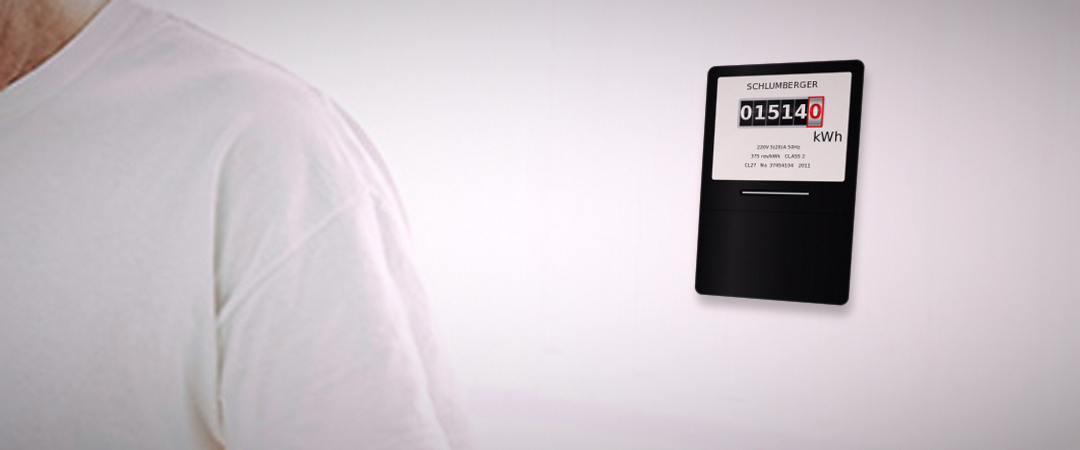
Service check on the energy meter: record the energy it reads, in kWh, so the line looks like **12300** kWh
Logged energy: **1514.0** kWh
